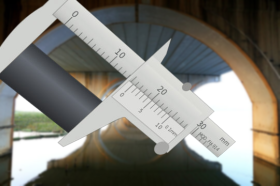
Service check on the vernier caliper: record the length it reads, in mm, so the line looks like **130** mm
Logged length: **15.6** mm
